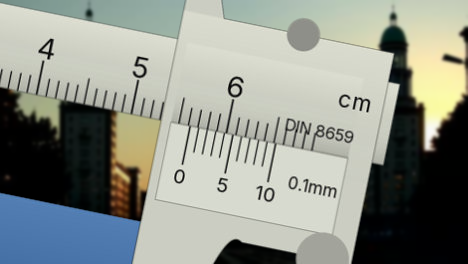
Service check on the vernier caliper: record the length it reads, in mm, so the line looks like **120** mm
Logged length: **56.2** mm
